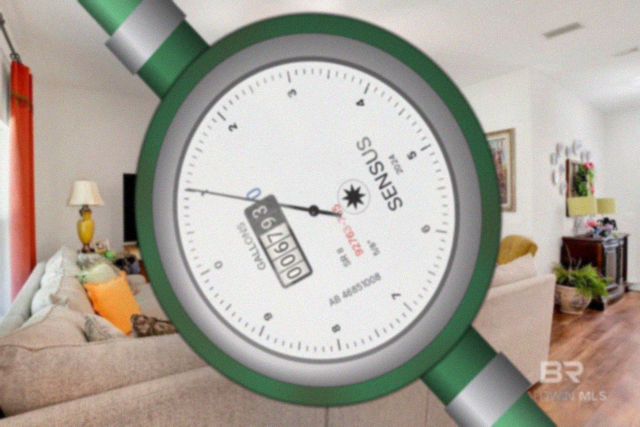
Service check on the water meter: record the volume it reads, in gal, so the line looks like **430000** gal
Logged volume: **67931.0** gal
